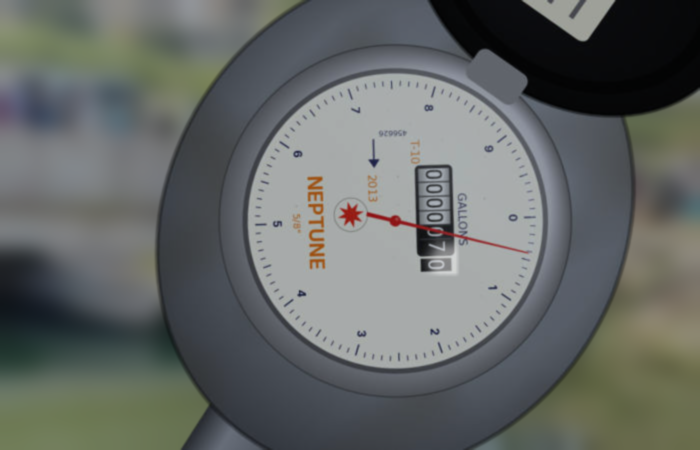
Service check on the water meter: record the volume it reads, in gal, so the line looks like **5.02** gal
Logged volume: **70.4** gal
